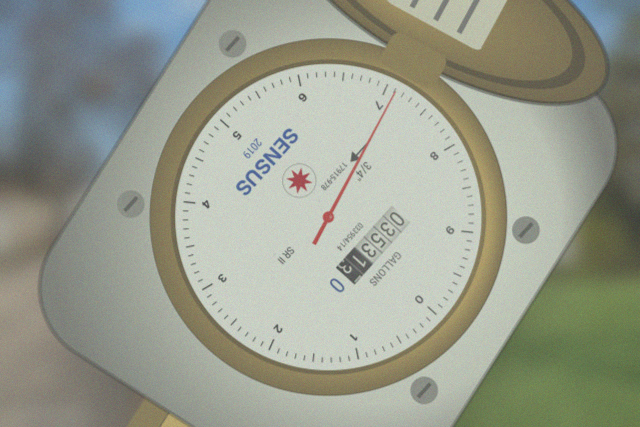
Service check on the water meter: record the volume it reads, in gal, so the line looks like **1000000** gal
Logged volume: **353127.1** gal
